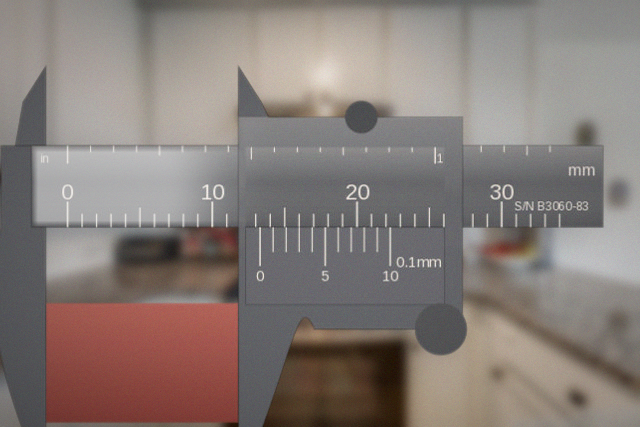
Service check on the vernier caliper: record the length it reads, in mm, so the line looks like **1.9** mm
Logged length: **13.3** mm
